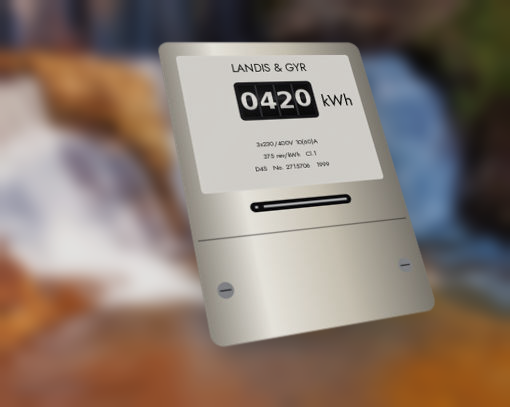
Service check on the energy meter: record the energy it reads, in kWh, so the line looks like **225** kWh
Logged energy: **420** kWh
